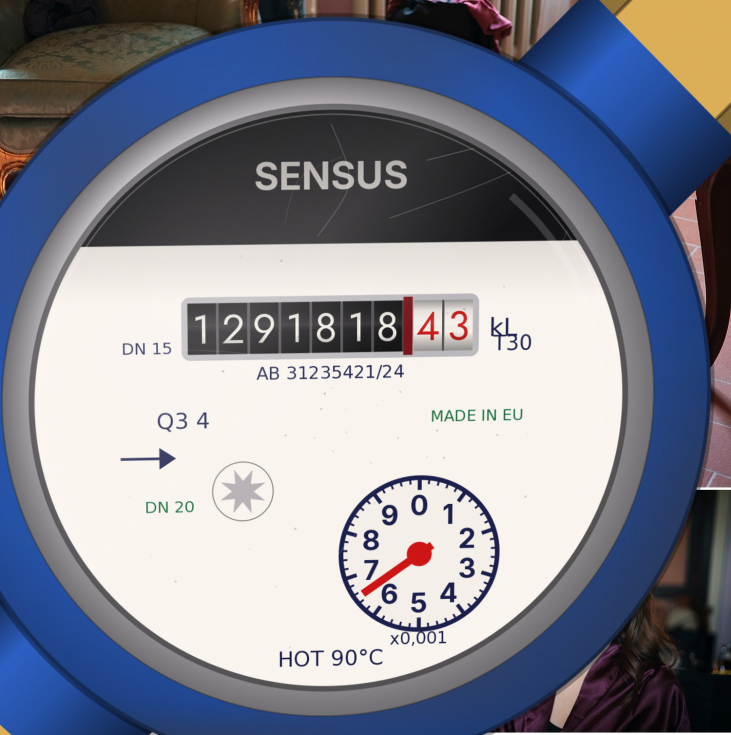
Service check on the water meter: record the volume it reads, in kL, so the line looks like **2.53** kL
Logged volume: **1291818.436** kL
